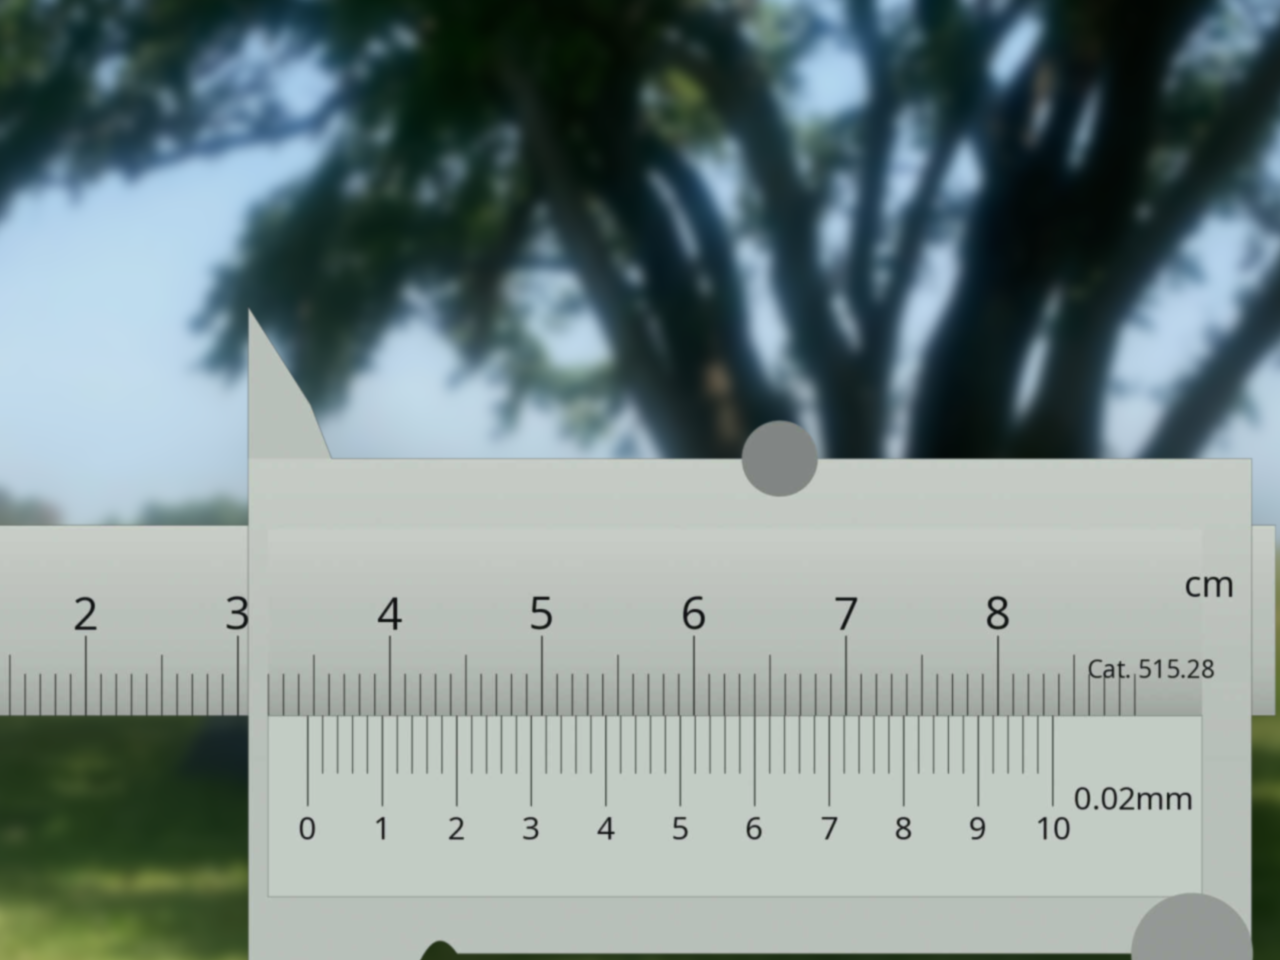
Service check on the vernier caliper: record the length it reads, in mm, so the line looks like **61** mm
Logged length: **34.6** mm
